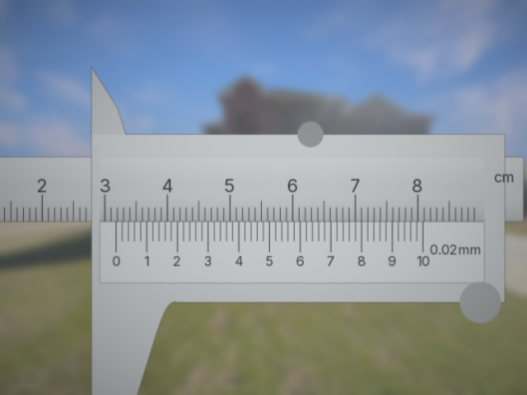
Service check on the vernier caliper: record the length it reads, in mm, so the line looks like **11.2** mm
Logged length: **31.8** mm
